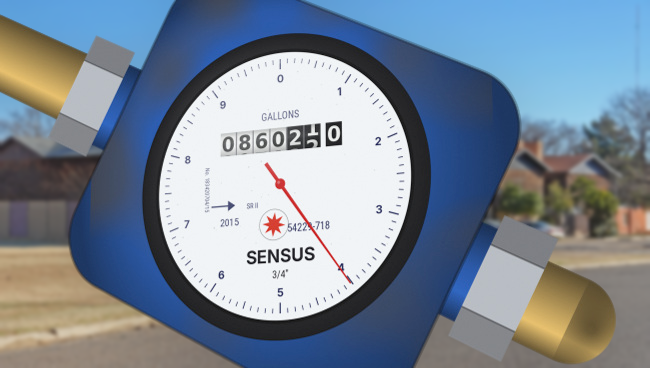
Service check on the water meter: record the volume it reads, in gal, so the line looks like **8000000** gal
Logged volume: **860214.0** gal
